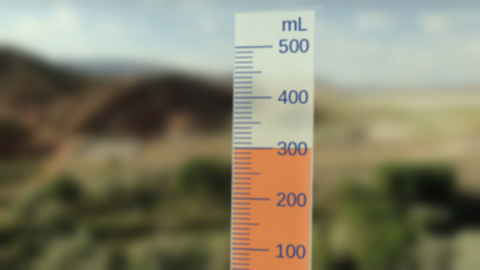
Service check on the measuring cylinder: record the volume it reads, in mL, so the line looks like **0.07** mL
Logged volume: **300** mL
